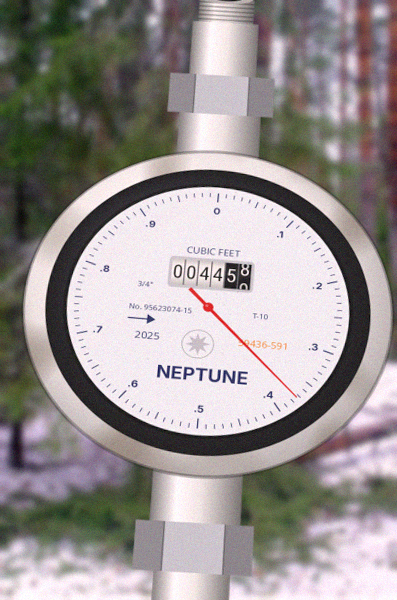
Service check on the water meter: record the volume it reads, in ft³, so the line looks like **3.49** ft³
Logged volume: **4458.37** ft³
